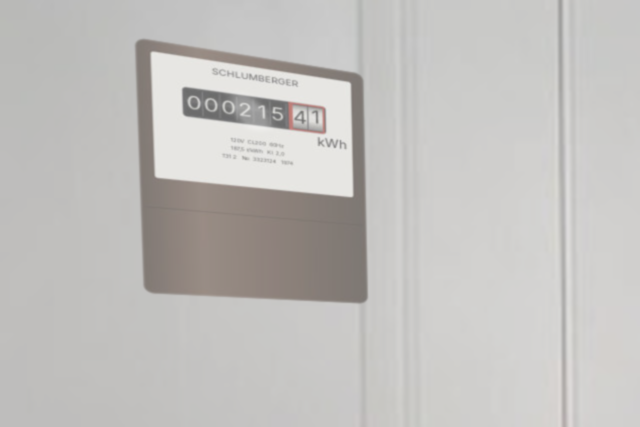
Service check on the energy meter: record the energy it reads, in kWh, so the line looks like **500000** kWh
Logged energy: **215.41** kWh
